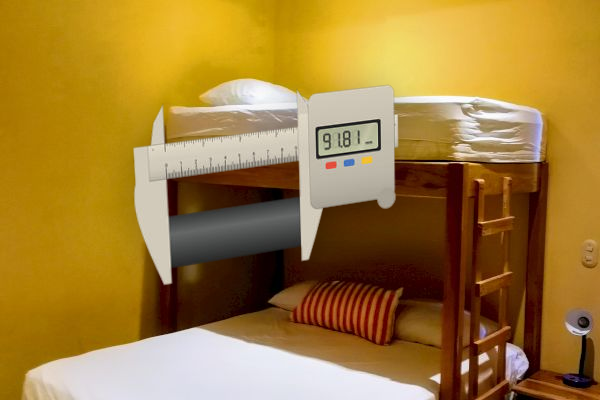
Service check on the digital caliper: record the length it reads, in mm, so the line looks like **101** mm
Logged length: **91.81** mm
